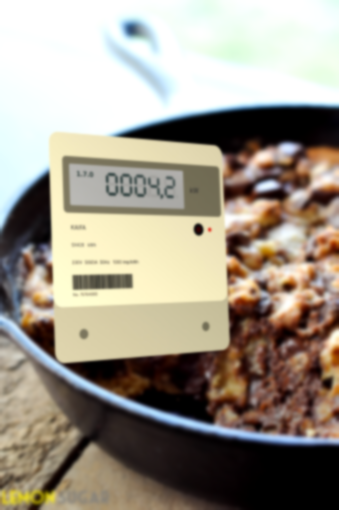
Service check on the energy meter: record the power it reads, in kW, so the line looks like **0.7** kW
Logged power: **4.2** kW
